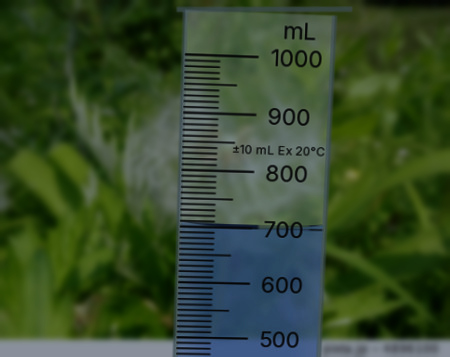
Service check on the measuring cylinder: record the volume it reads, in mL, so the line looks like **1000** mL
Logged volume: **700** mL
